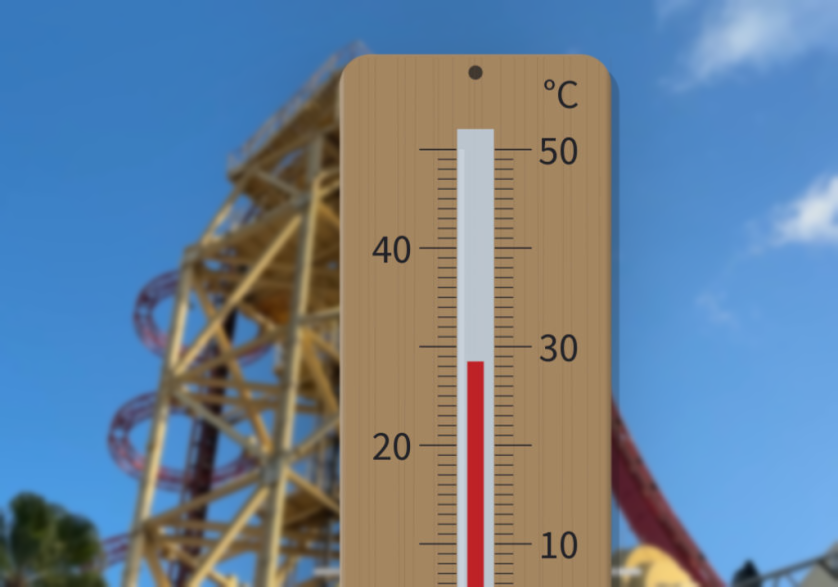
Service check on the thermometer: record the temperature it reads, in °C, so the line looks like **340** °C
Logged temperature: **28.5** °C
